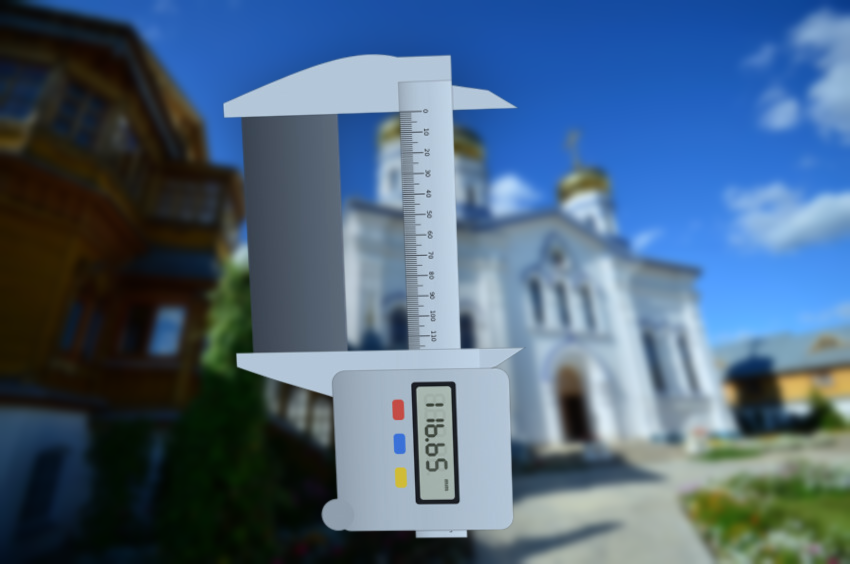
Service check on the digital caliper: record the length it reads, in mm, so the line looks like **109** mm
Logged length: **116.65** mm
